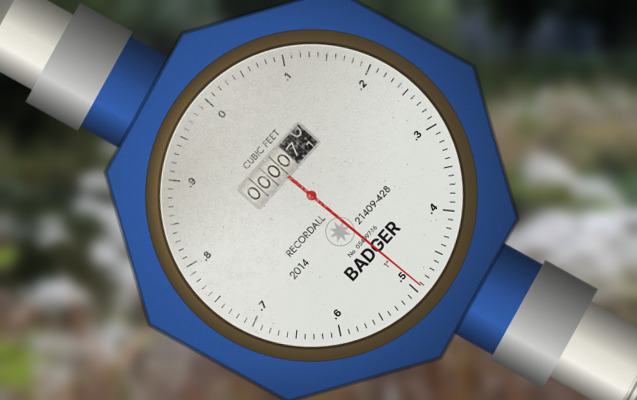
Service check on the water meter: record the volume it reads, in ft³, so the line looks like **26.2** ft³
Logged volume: **70.49** ft³
